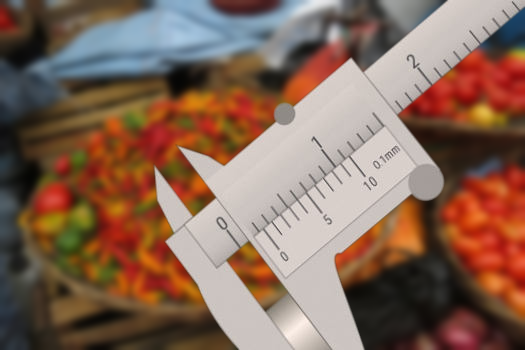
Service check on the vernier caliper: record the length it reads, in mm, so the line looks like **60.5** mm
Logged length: **2.4** mm
